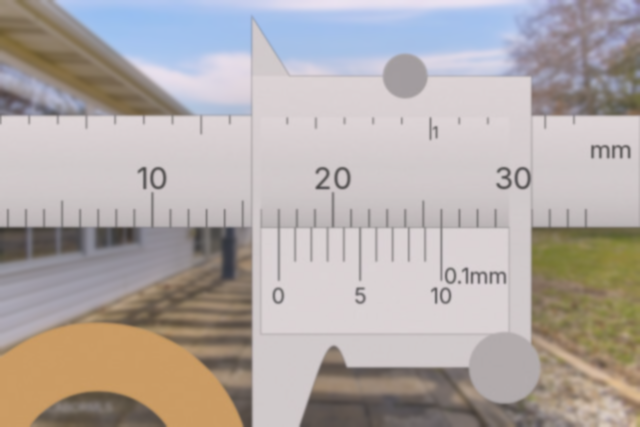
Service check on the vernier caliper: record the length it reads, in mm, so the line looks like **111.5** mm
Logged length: **17.0** mm
